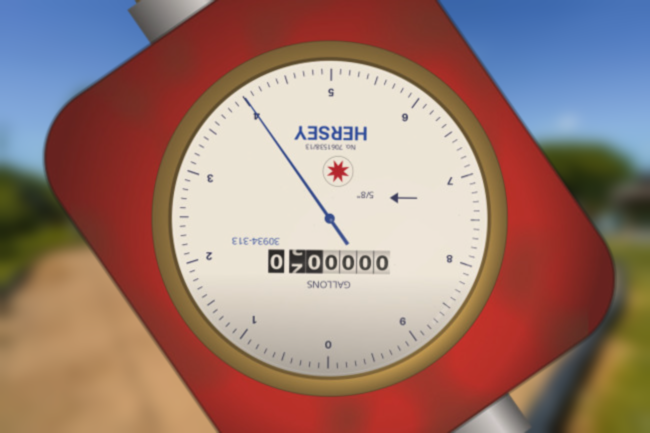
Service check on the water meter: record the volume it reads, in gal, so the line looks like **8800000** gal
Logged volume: **24.0** gal
